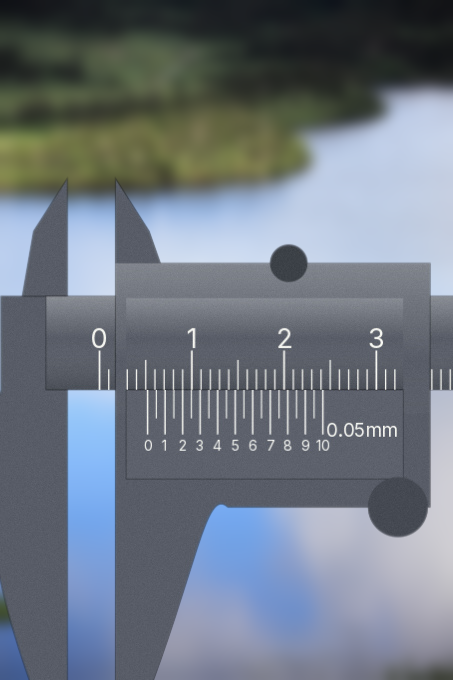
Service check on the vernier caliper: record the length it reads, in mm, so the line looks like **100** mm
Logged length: **5.2** mm
